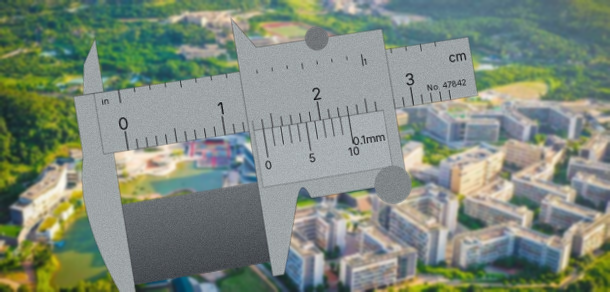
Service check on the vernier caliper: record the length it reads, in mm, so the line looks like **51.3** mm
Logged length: **14.0** mm
